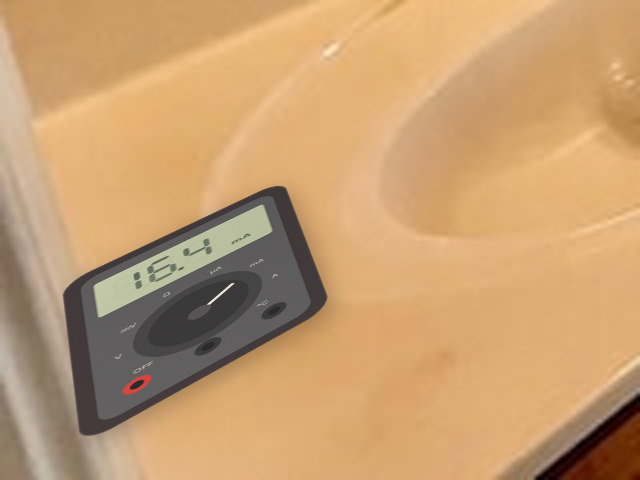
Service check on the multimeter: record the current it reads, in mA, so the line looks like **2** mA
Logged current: **16.4** mA
